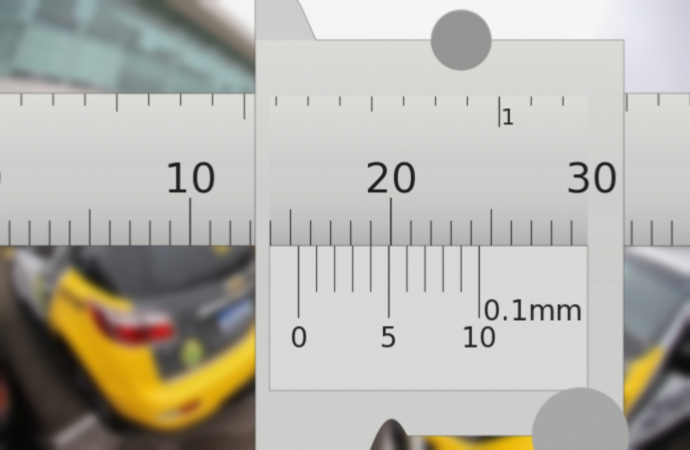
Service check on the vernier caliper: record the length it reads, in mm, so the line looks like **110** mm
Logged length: **15.4** mm
